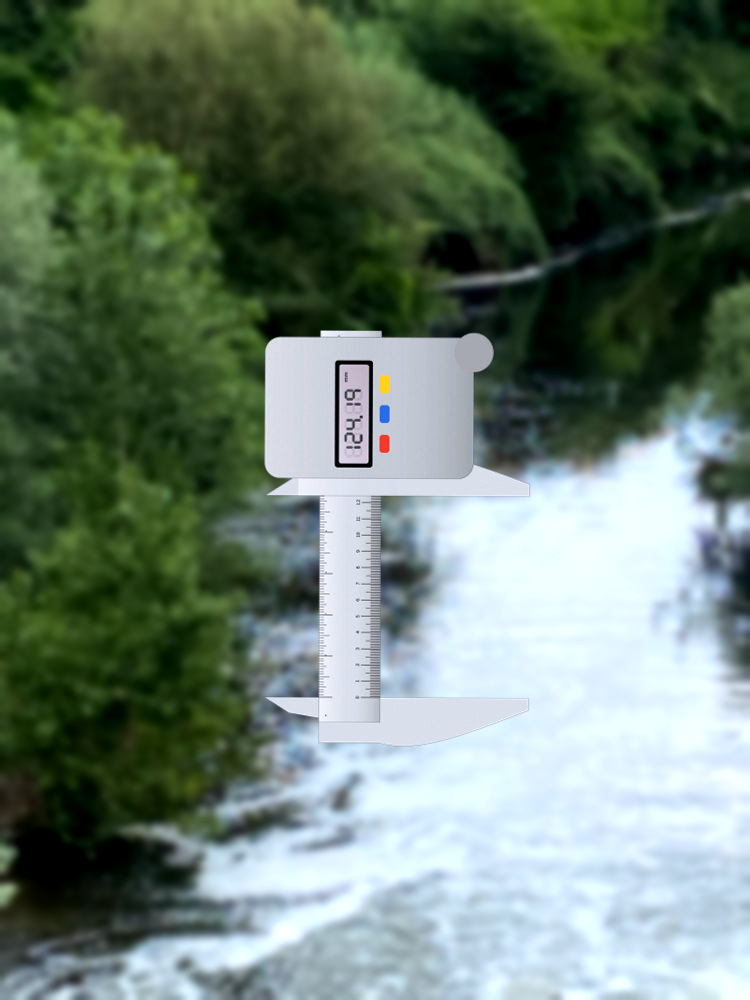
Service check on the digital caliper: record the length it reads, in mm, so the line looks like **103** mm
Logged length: **124.19** mm
